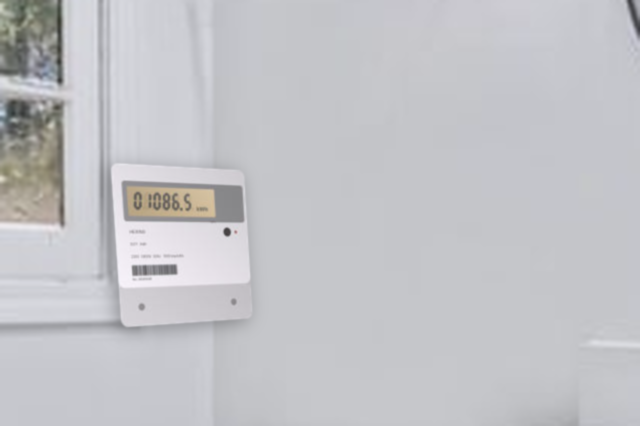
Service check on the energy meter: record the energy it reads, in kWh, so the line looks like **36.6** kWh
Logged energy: **1086.5** kWh
